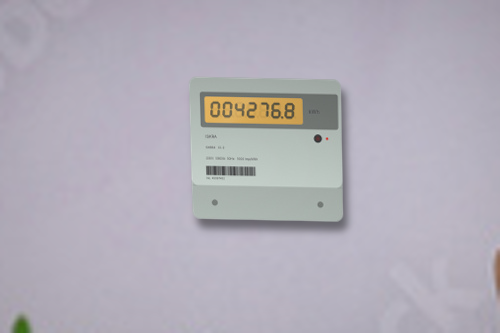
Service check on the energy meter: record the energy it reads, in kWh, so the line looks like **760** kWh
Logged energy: **4276.8** kWh
